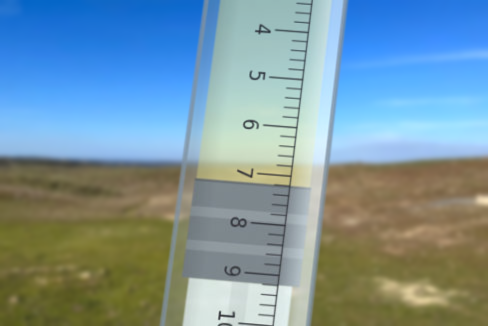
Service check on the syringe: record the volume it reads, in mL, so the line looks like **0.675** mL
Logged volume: **7.2** mL
